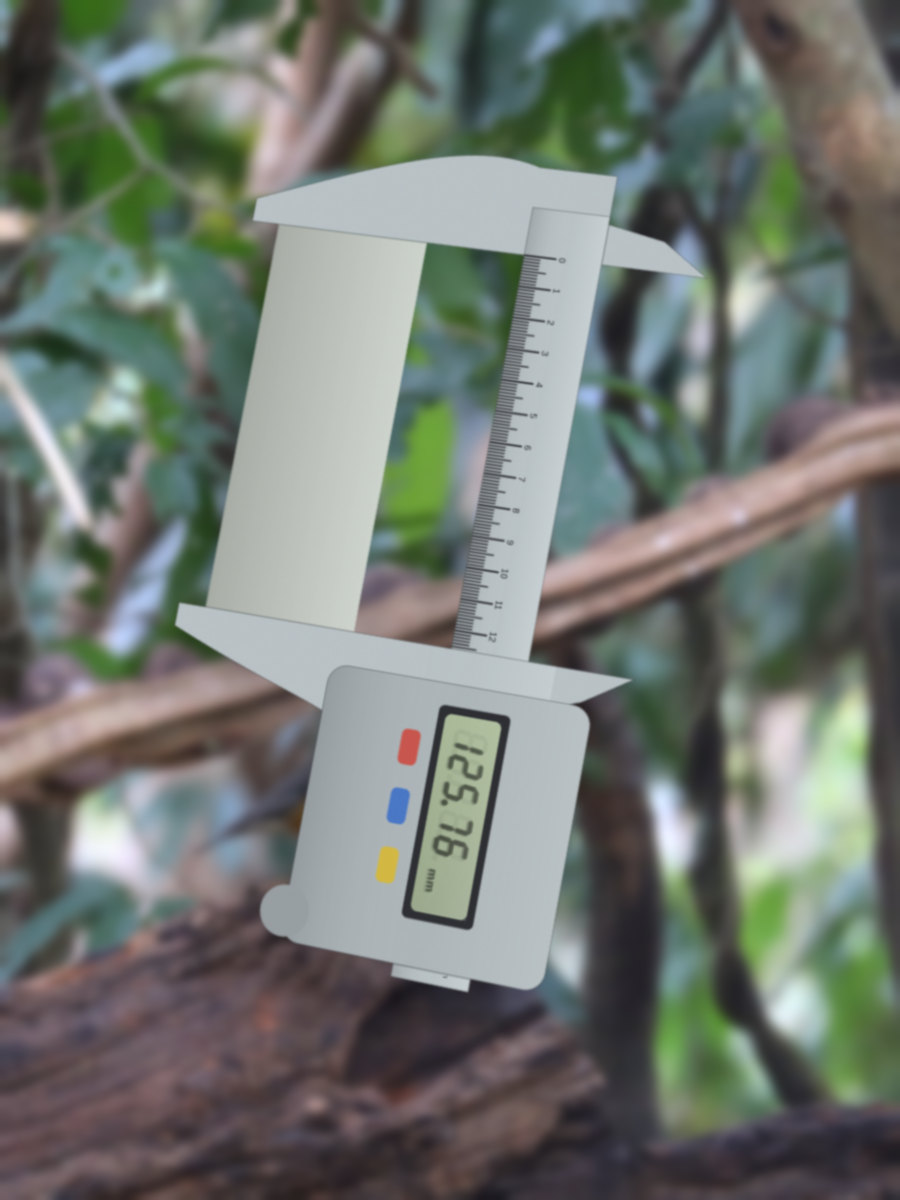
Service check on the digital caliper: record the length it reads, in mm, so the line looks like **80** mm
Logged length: **125.76** mm
